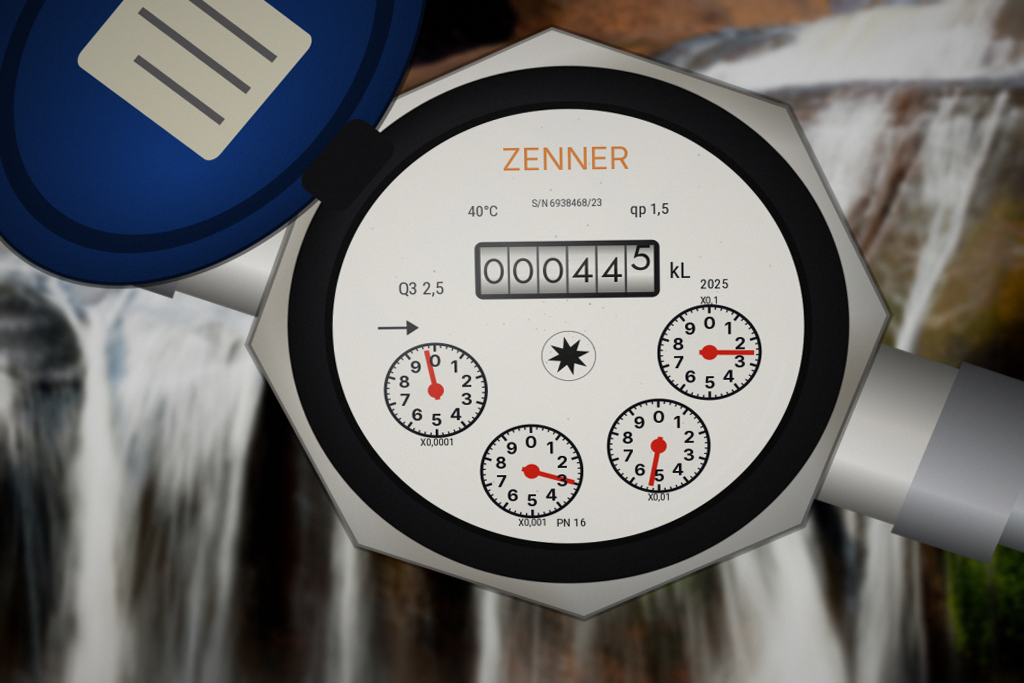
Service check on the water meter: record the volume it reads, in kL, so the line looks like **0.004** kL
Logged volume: **445.2529** kL
